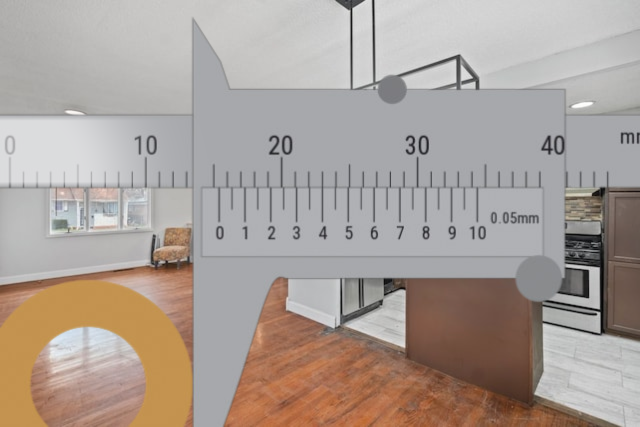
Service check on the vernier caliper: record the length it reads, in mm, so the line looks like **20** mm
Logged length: **15.4** mm
